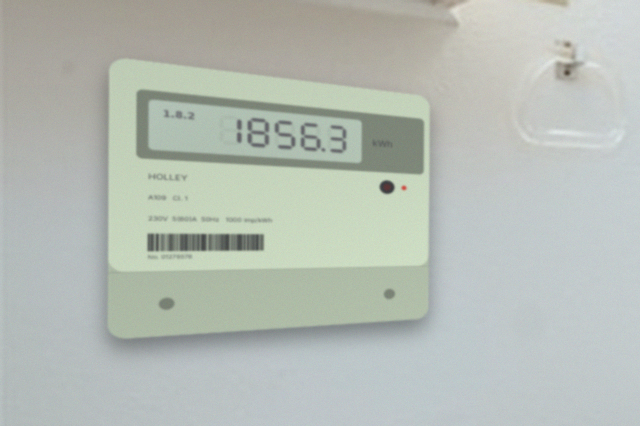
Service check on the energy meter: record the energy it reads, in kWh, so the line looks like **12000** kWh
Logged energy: **1856.3** kWh
